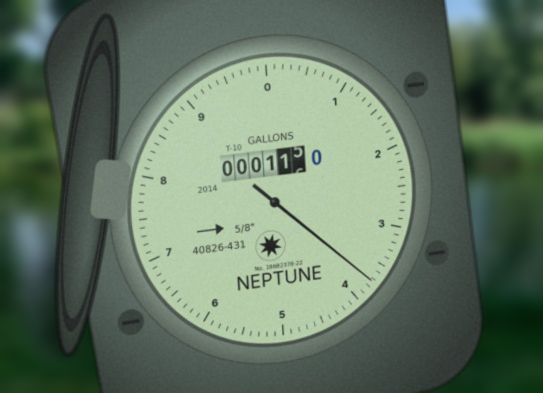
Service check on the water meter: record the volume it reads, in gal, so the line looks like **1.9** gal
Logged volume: **1153.7** gal
